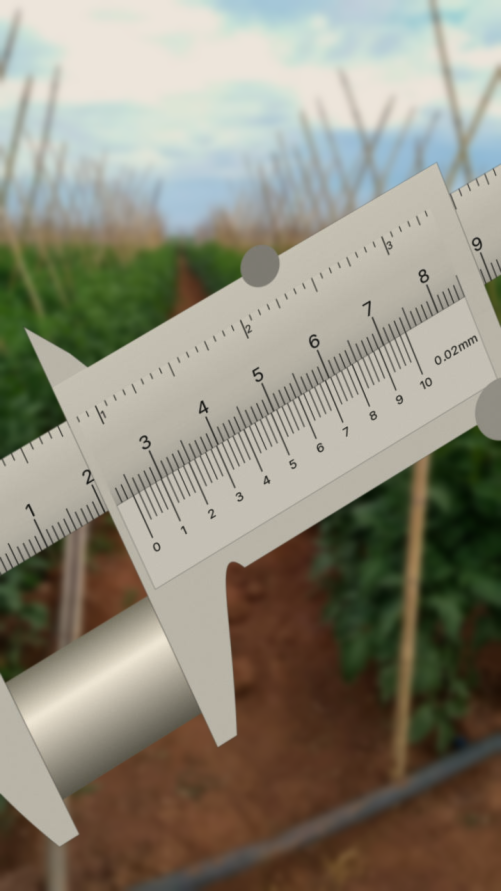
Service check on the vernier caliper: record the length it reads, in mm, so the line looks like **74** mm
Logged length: **25.0** mm
